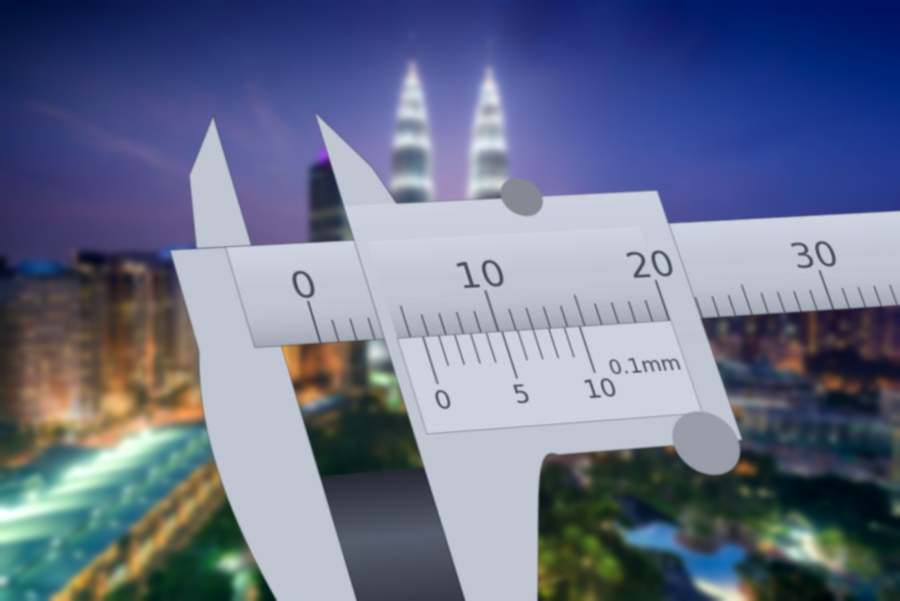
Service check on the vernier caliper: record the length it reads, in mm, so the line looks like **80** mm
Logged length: **5.7** mm
